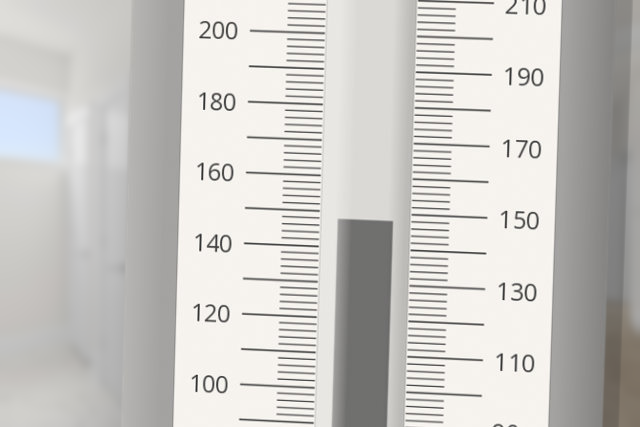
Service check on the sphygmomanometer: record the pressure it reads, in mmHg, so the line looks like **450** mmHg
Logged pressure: **148** mmHg
